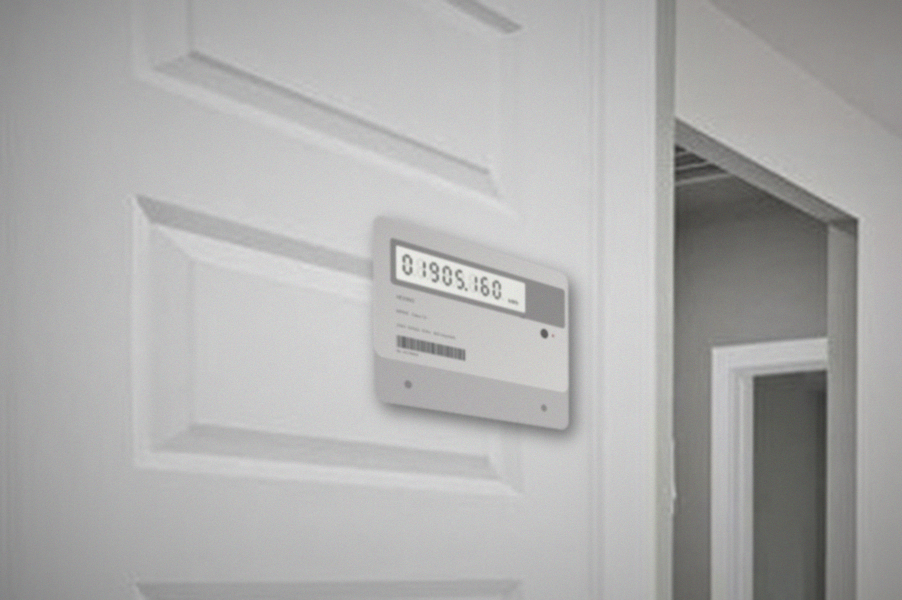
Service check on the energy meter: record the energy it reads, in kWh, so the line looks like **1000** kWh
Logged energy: **1905.160** kWh
